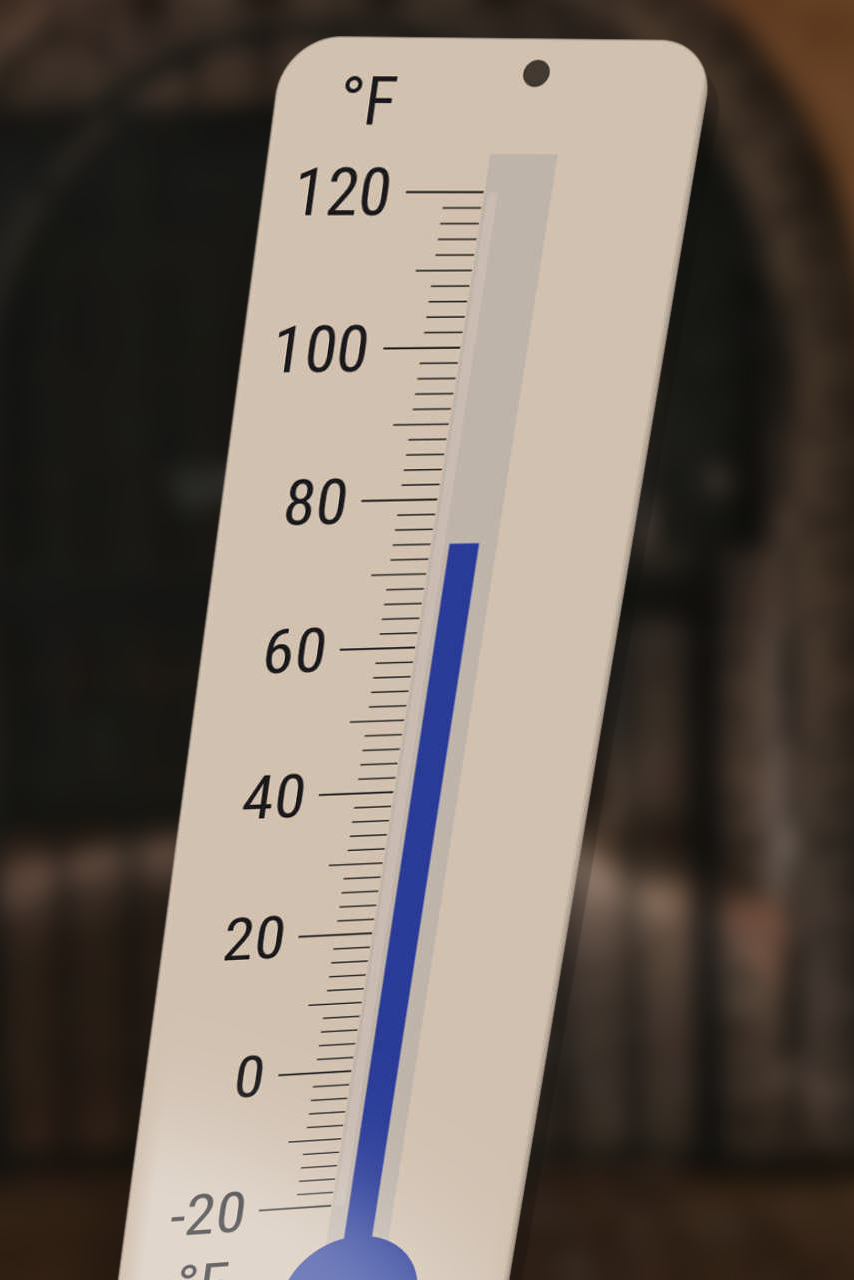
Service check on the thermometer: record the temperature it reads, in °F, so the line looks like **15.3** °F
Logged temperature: **74** °F
